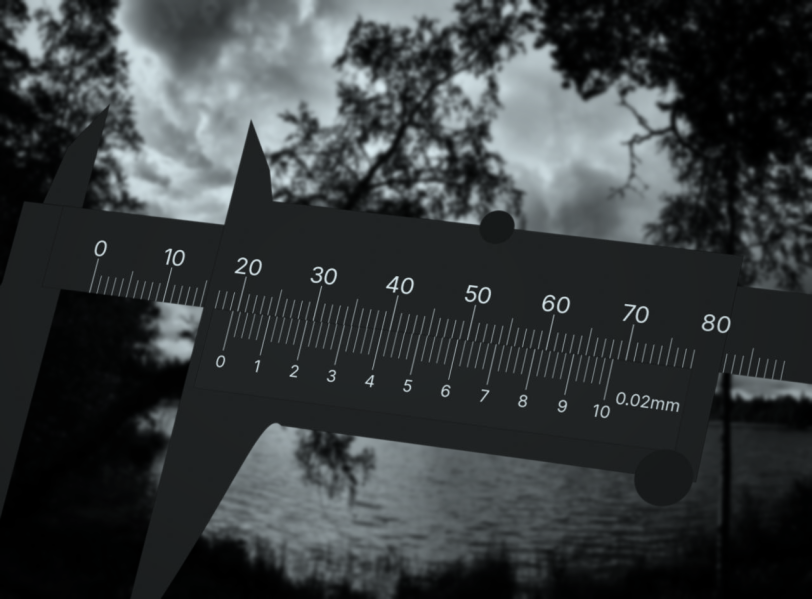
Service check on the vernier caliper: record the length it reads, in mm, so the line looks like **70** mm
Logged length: **19.4** mm
